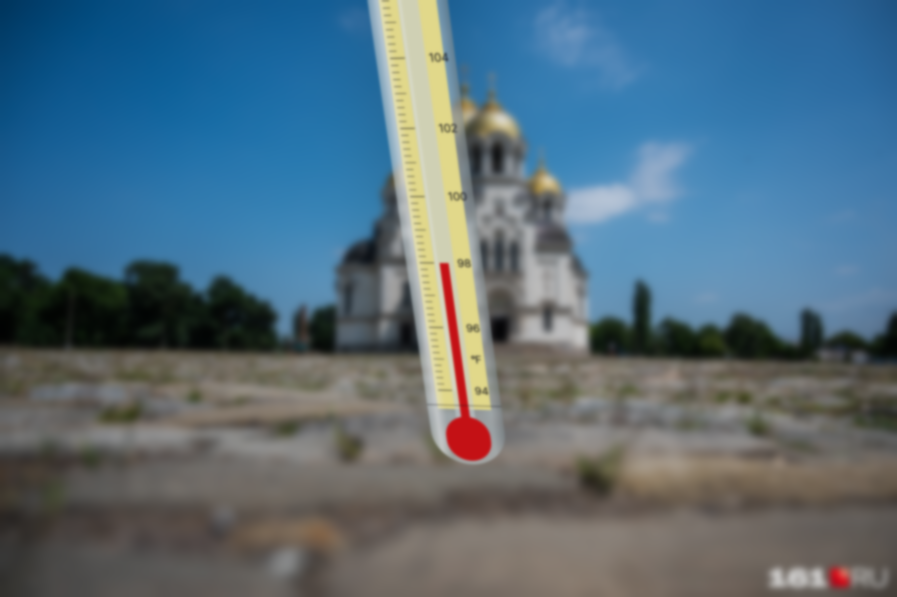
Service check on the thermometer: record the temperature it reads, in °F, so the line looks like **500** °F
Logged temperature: **98** °F
